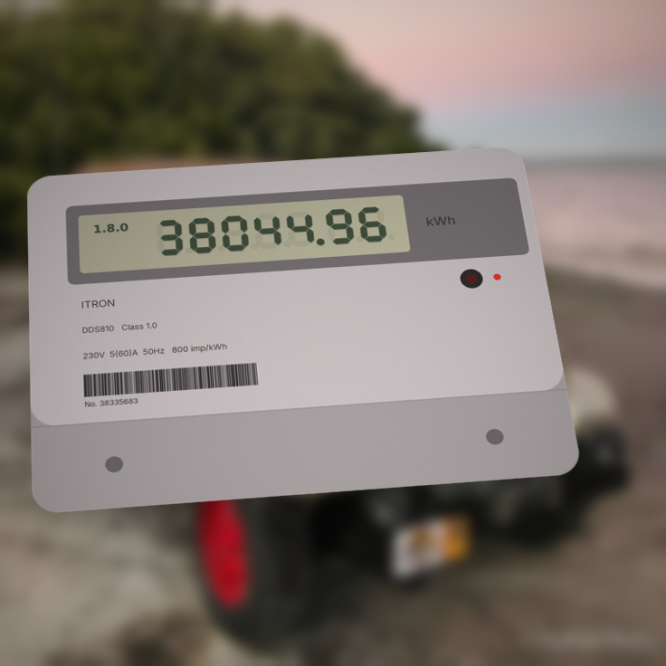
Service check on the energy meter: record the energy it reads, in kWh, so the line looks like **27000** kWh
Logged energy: **38044.96** kWh
